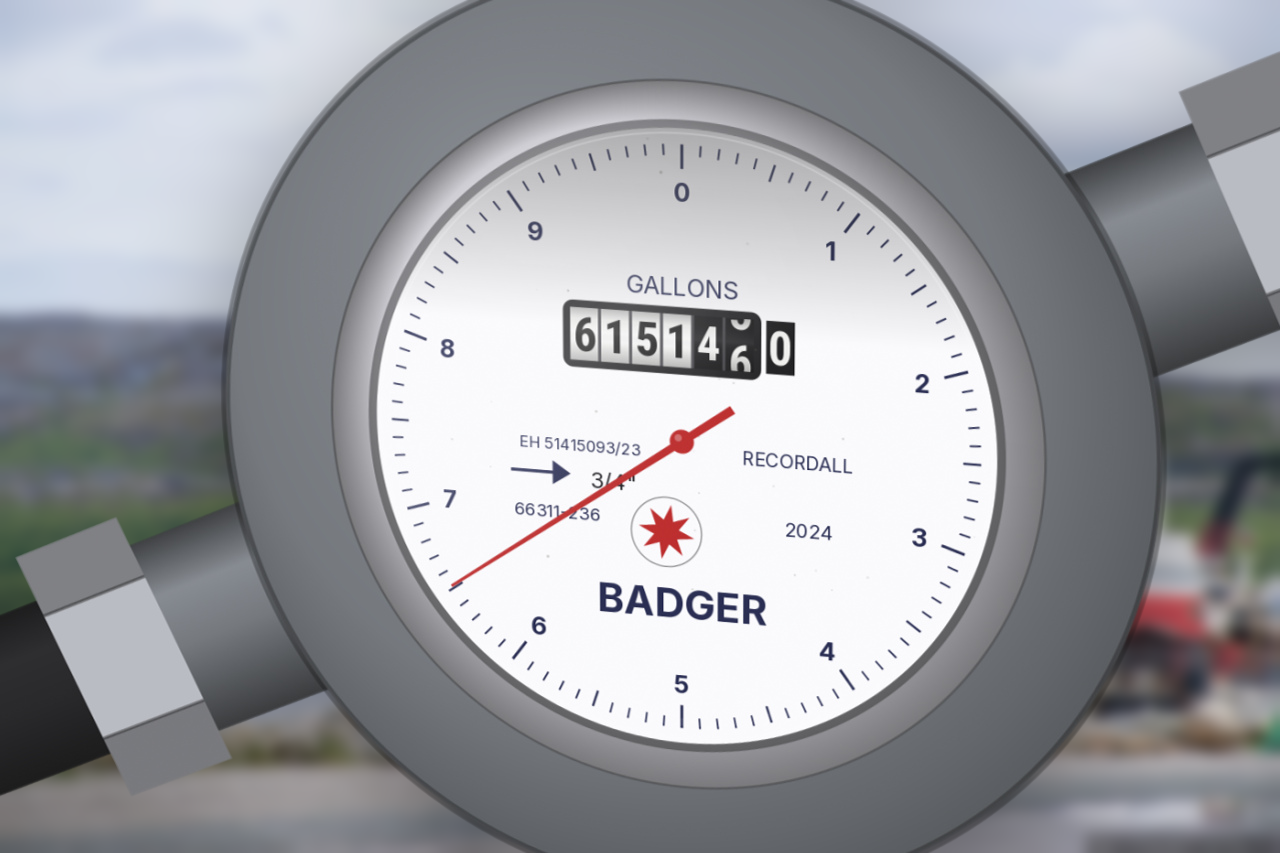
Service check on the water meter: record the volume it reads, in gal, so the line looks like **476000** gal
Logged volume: **6151456.5** gal
